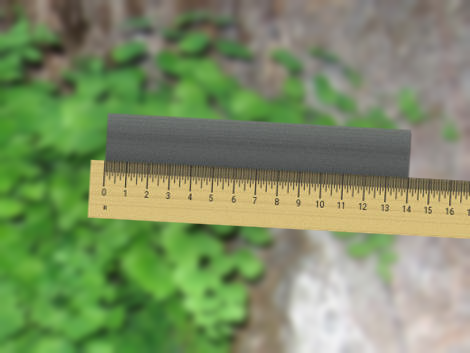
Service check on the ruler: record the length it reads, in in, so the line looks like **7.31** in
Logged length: **14** in
